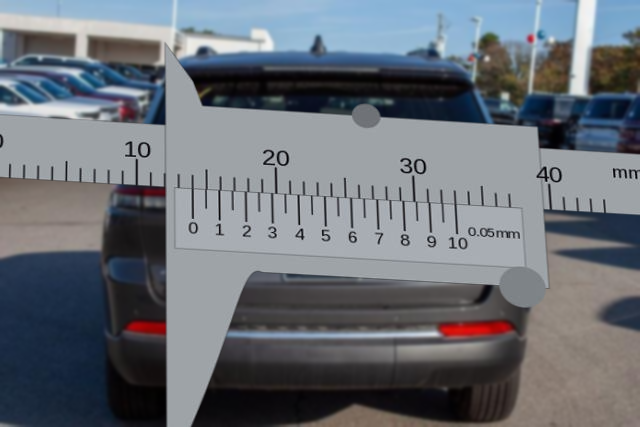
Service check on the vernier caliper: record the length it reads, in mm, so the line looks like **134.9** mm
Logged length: **14.0** mm
